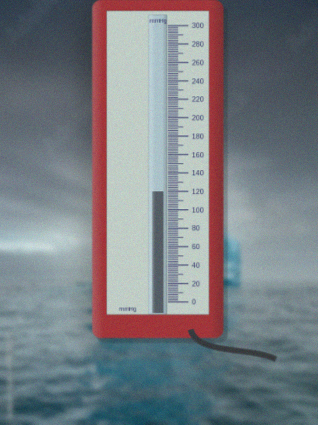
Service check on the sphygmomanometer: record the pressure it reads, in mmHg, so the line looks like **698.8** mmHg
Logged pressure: **120** mmHg
